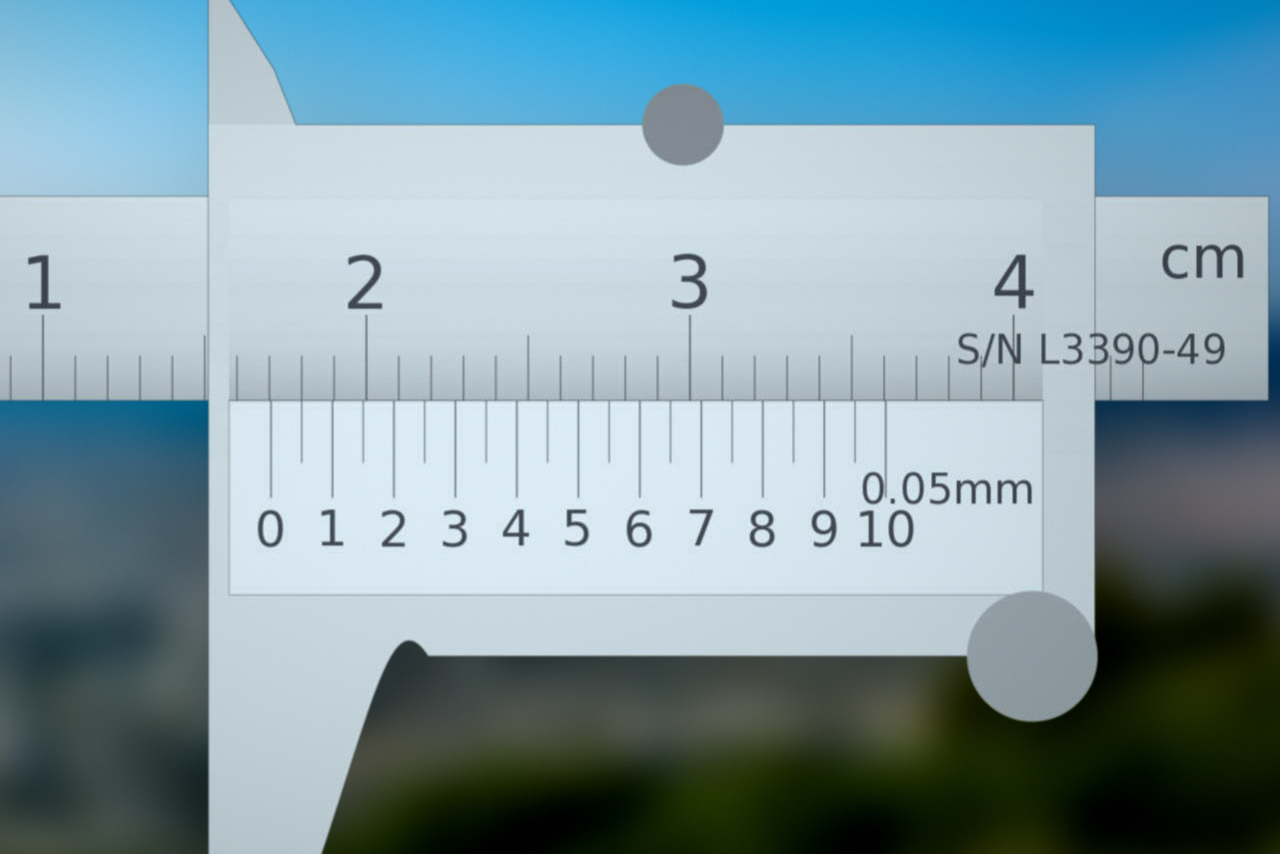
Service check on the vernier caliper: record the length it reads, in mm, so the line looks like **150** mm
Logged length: **17.05** mm
